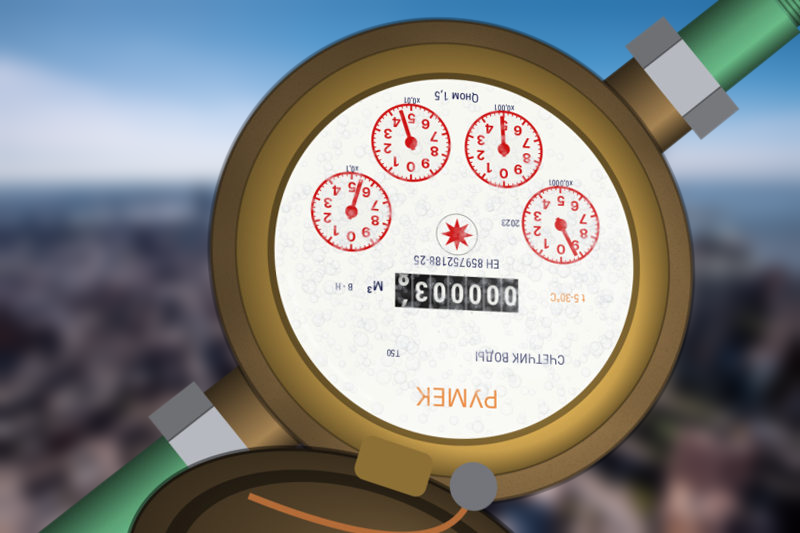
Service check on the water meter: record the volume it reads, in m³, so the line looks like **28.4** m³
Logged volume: **37.5449** m³
